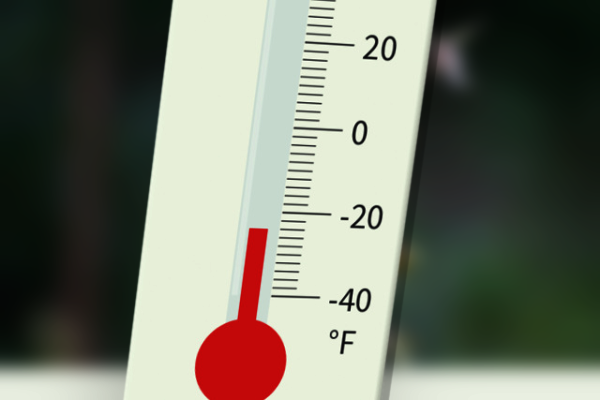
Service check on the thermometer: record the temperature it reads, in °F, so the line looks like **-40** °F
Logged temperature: **-24** °F
